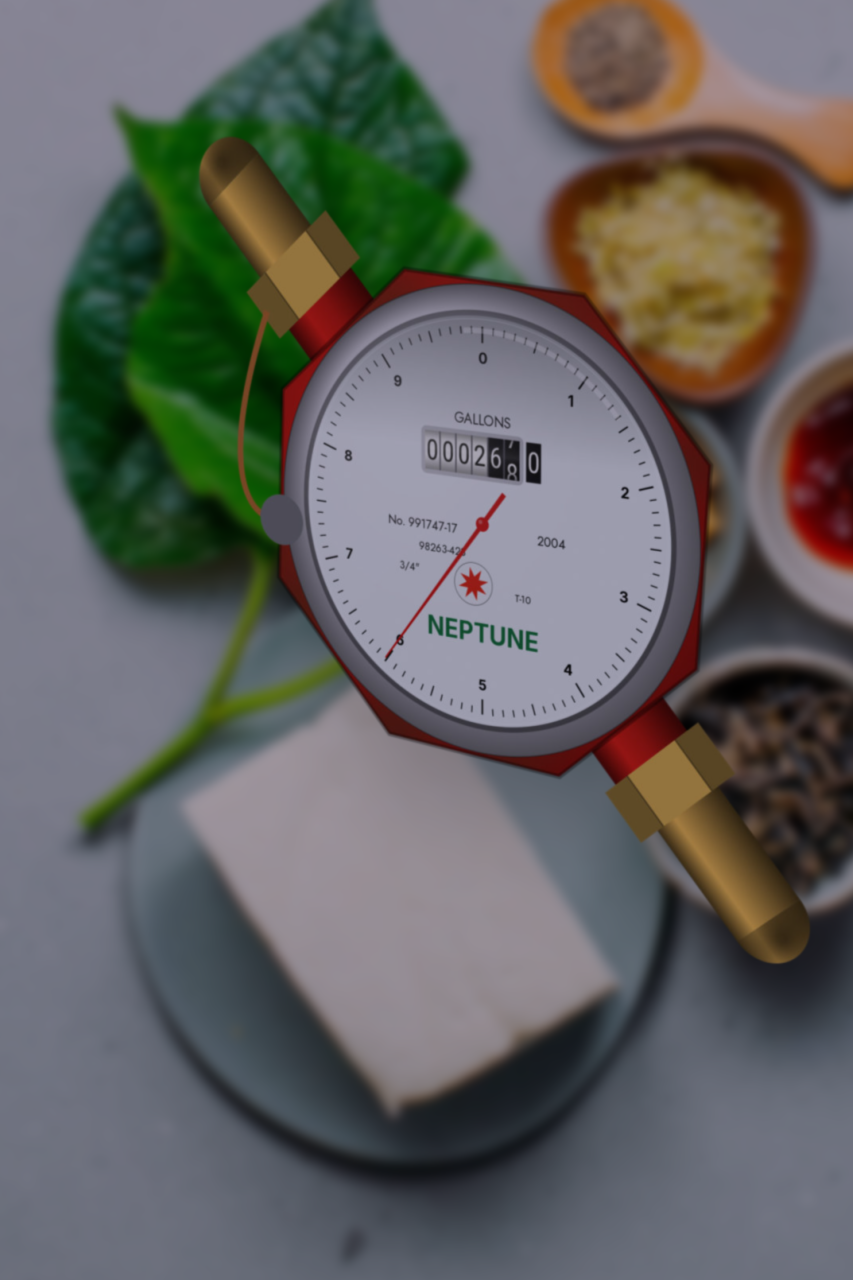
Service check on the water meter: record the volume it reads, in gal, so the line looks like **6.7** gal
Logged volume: **2676.0** gal
